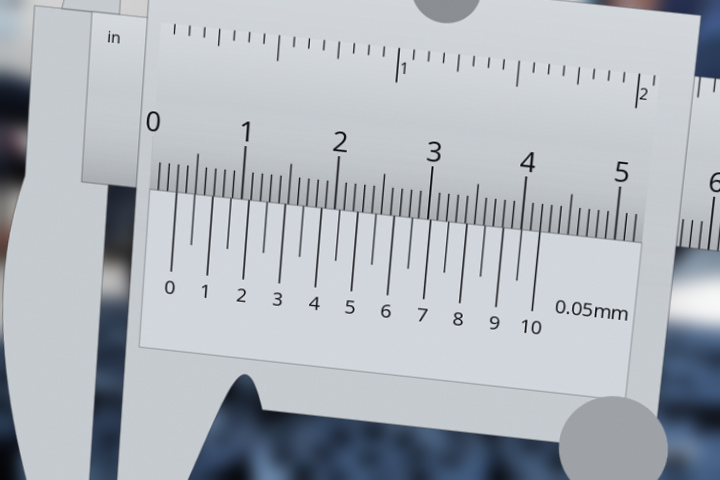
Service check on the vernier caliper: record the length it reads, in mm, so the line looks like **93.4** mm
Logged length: **3.0** mm
